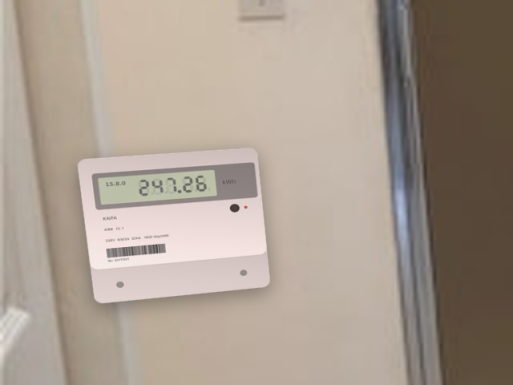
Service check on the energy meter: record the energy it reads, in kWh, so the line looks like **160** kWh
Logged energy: **247.26** kWh
